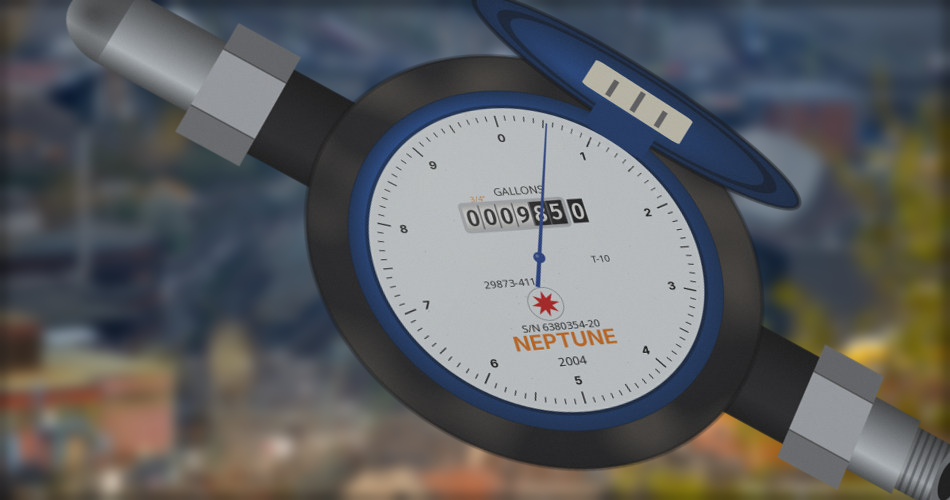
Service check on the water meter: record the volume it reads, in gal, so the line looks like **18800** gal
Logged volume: **9850.5** gal
